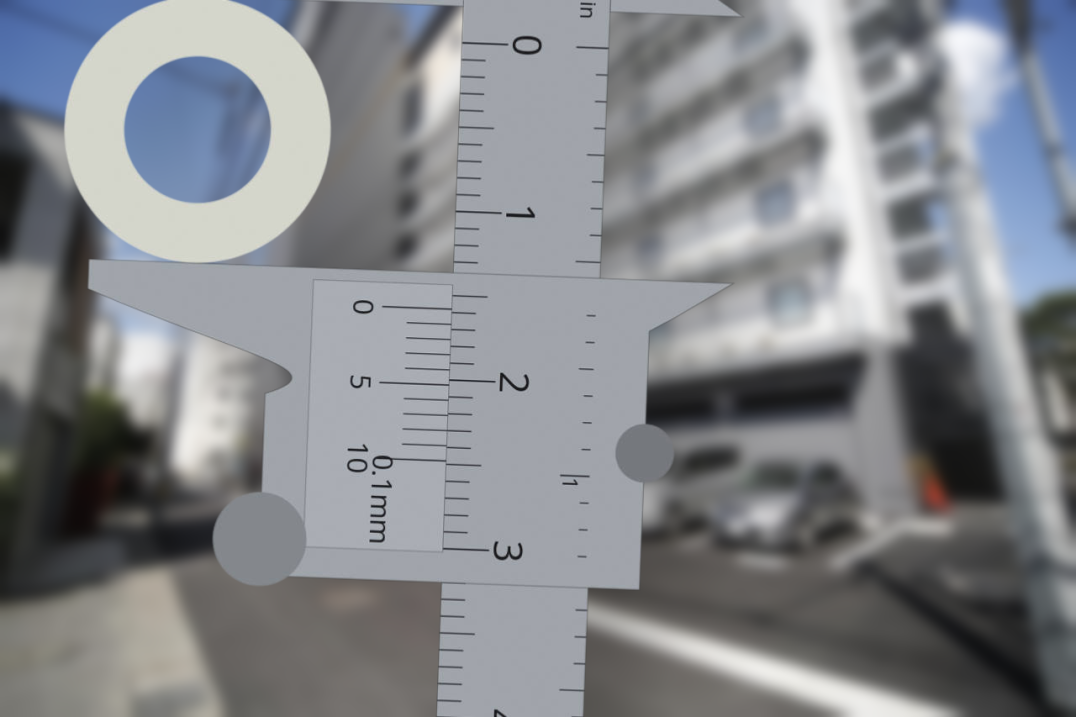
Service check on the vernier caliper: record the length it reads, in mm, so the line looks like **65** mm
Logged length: **15.8** mm
